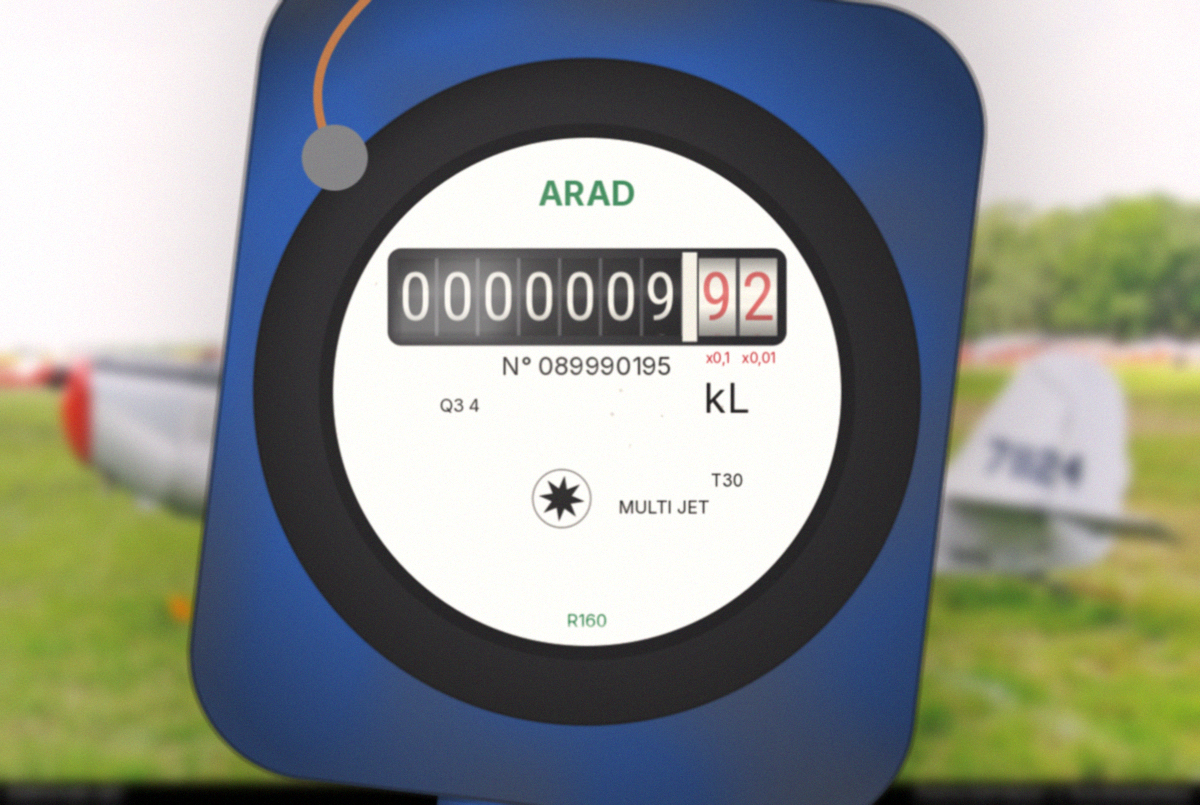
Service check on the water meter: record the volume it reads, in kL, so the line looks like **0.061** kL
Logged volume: **9.92** kL
